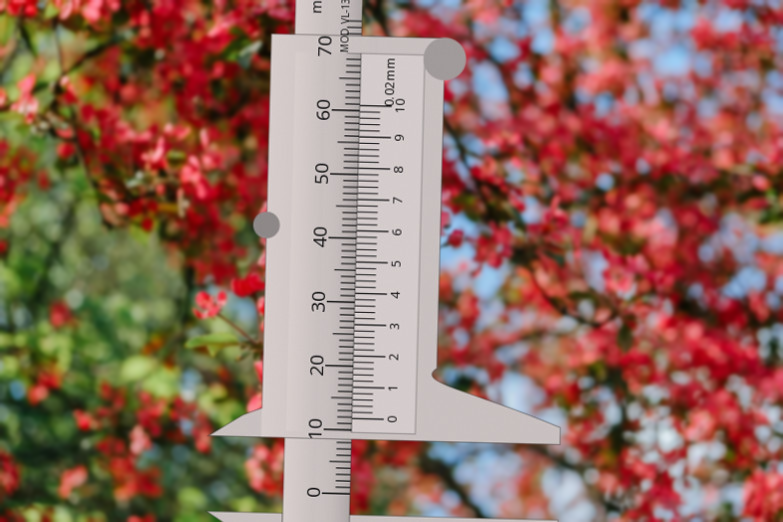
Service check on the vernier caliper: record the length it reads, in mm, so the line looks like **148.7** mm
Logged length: **11.8** mm
